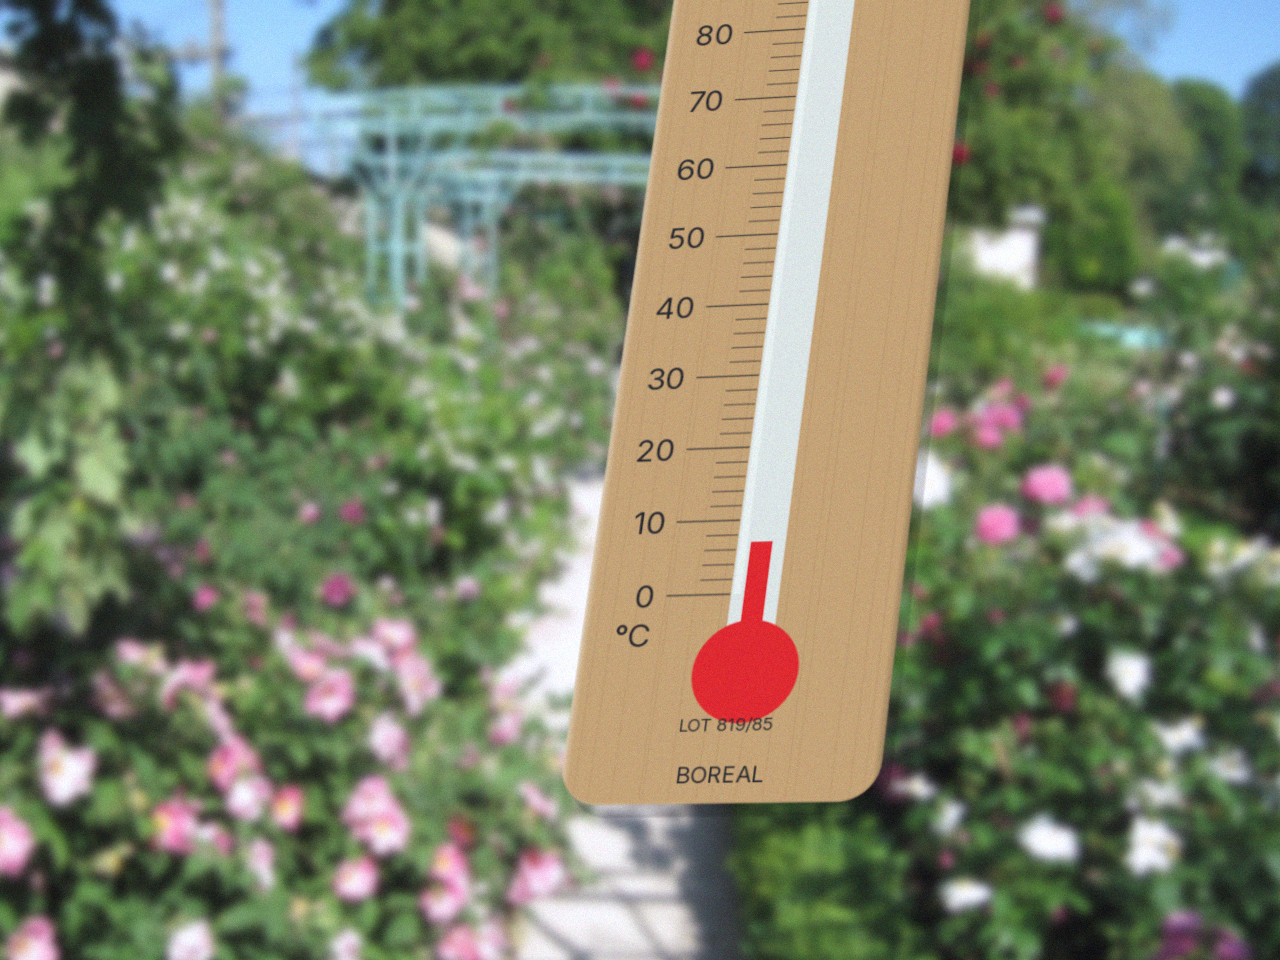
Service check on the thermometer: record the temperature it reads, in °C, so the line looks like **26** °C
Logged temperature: **7** °C
